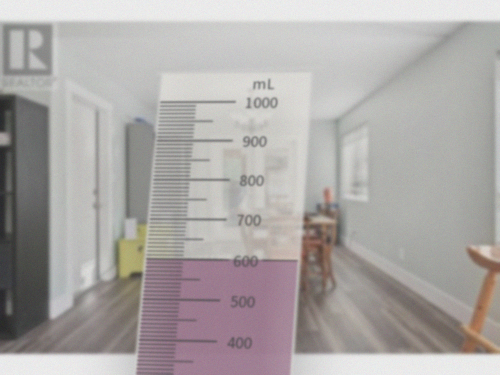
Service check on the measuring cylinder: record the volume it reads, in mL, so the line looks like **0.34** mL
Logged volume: **600** mL
